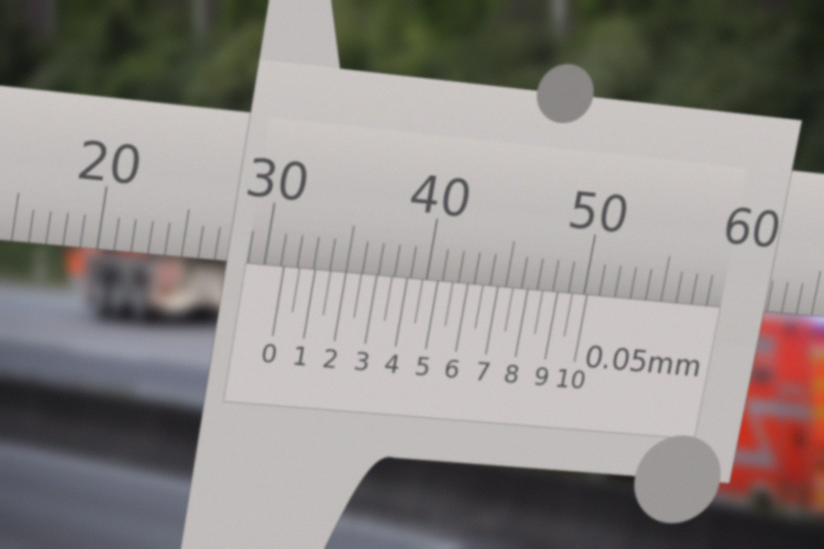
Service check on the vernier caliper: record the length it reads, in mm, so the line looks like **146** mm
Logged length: **31.2** mm
